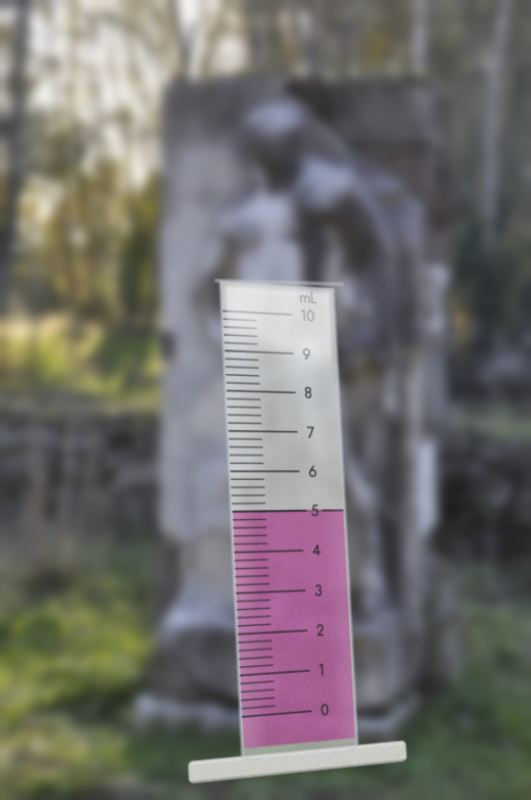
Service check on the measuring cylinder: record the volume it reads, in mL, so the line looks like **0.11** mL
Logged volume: **5** mL
